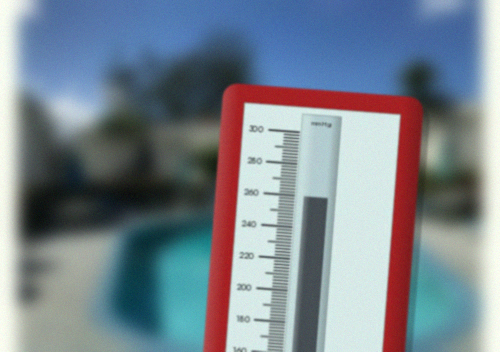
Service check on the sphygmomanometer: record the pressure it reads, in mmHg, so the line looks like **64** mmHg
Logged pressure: **260** mmHg
